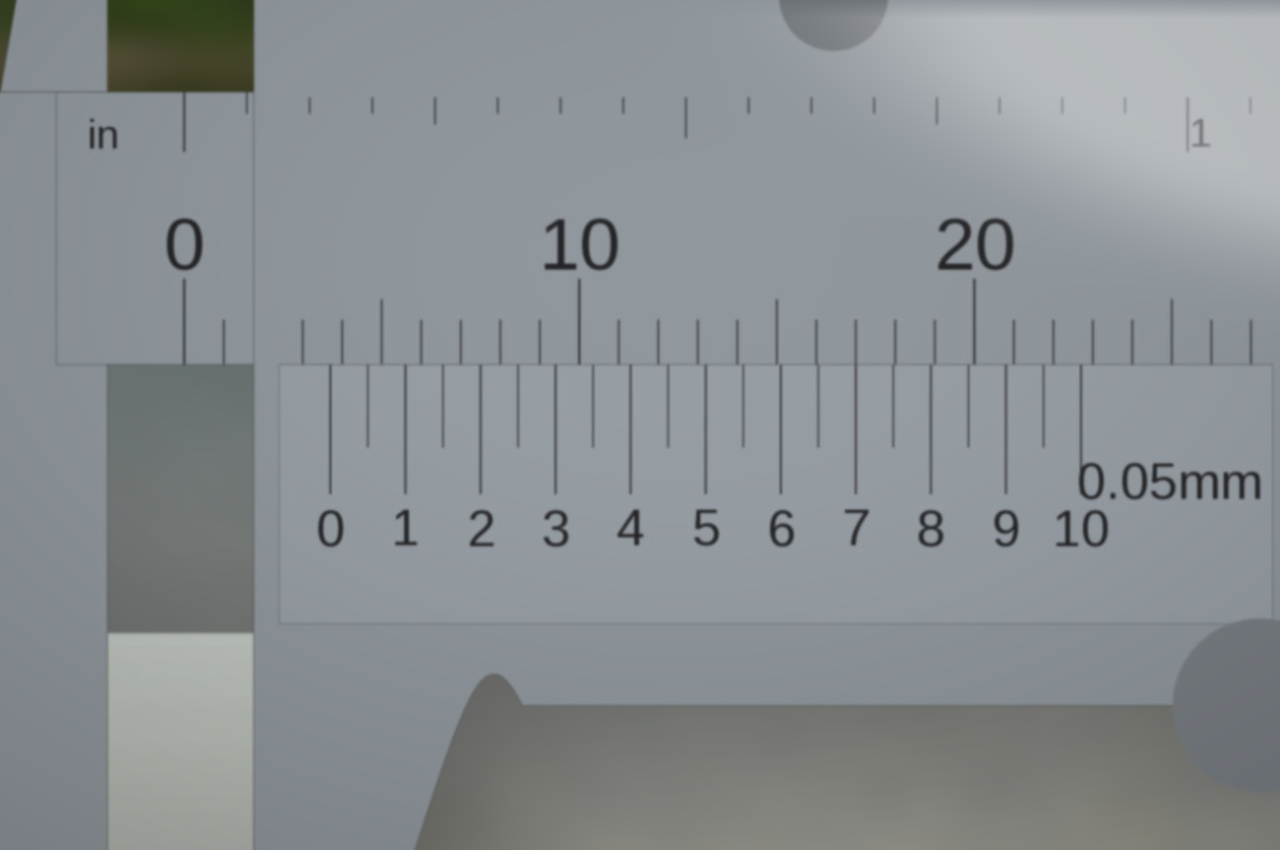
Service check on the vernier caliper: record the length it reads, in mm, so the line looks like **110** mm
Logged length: **3.70** mm
